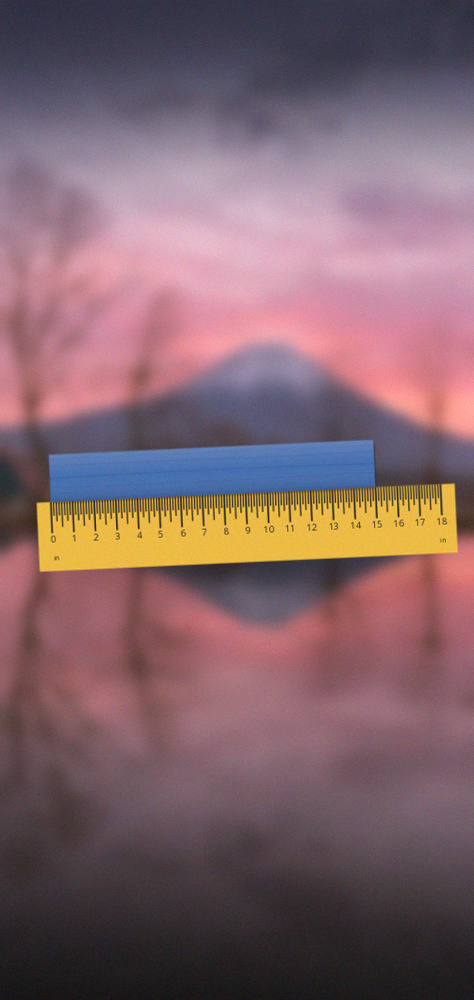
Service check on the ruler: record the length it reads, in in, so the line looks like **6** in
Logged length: **15** in
